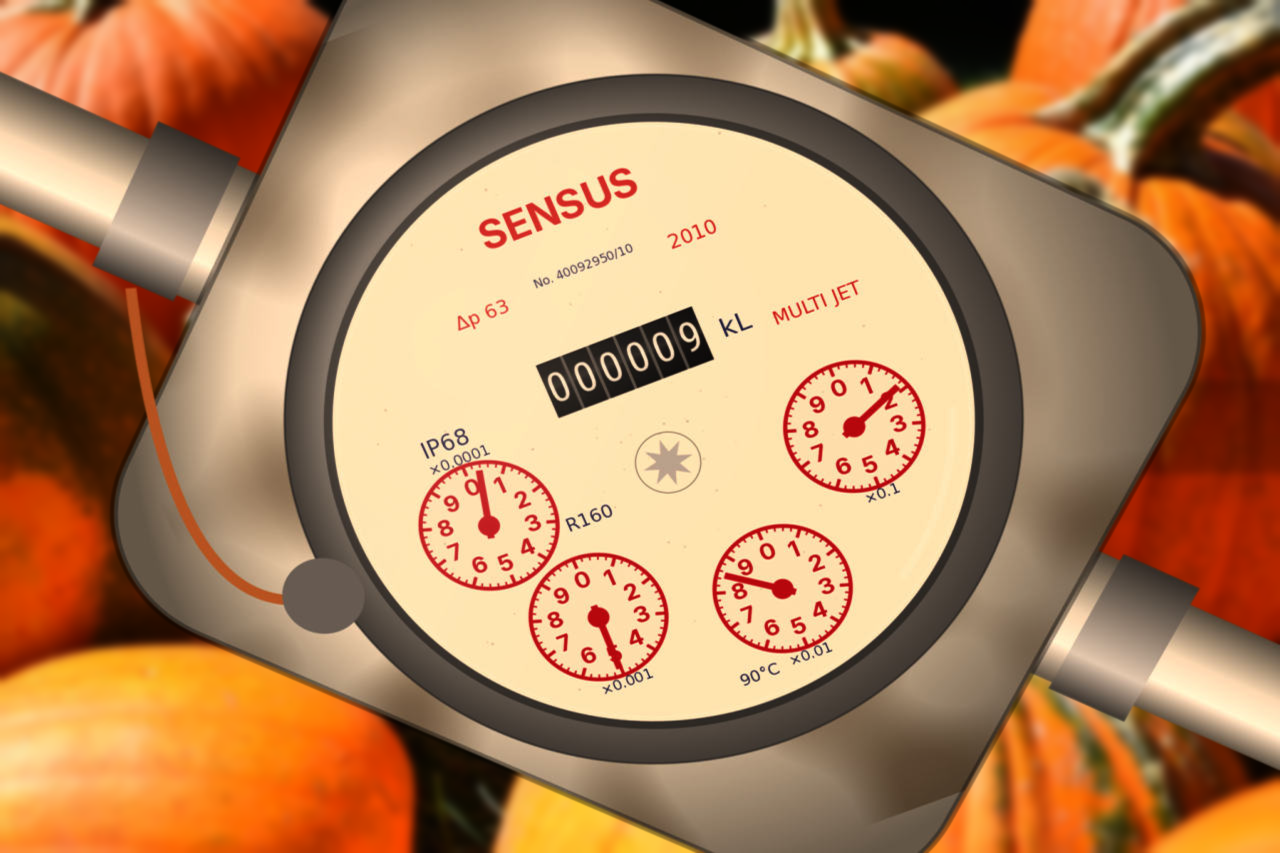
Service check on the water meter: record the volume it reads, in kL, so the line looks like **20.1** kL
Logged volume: **9.1850** kL
